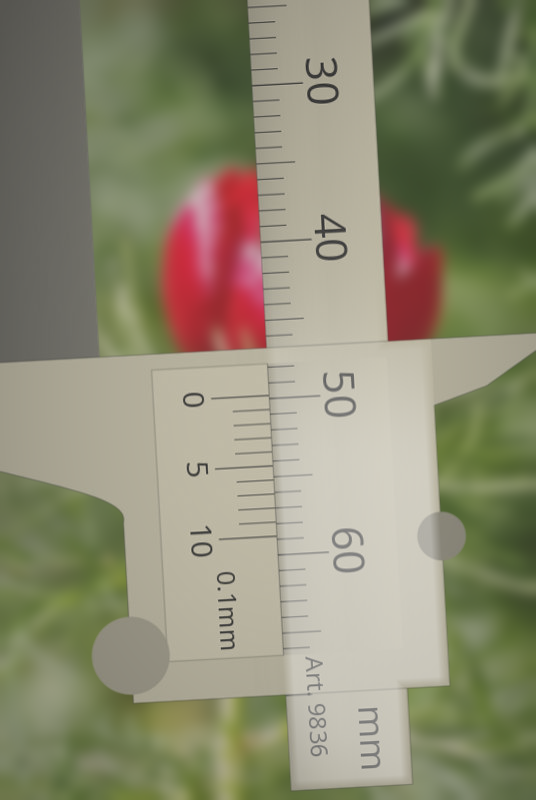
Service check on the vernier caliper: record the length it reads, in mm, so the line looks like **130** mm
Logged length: **49.8** mm
